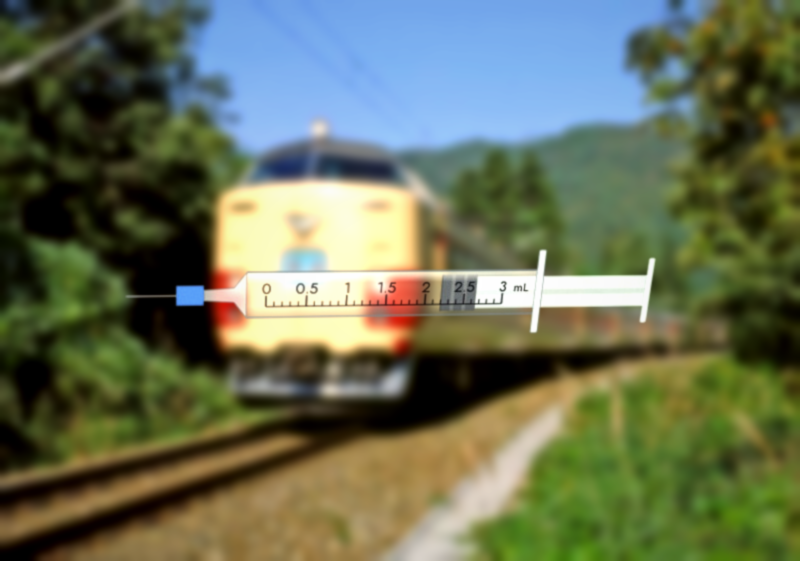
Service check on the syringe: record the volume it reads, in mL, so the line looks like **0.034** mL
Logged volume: **2.2** mL
